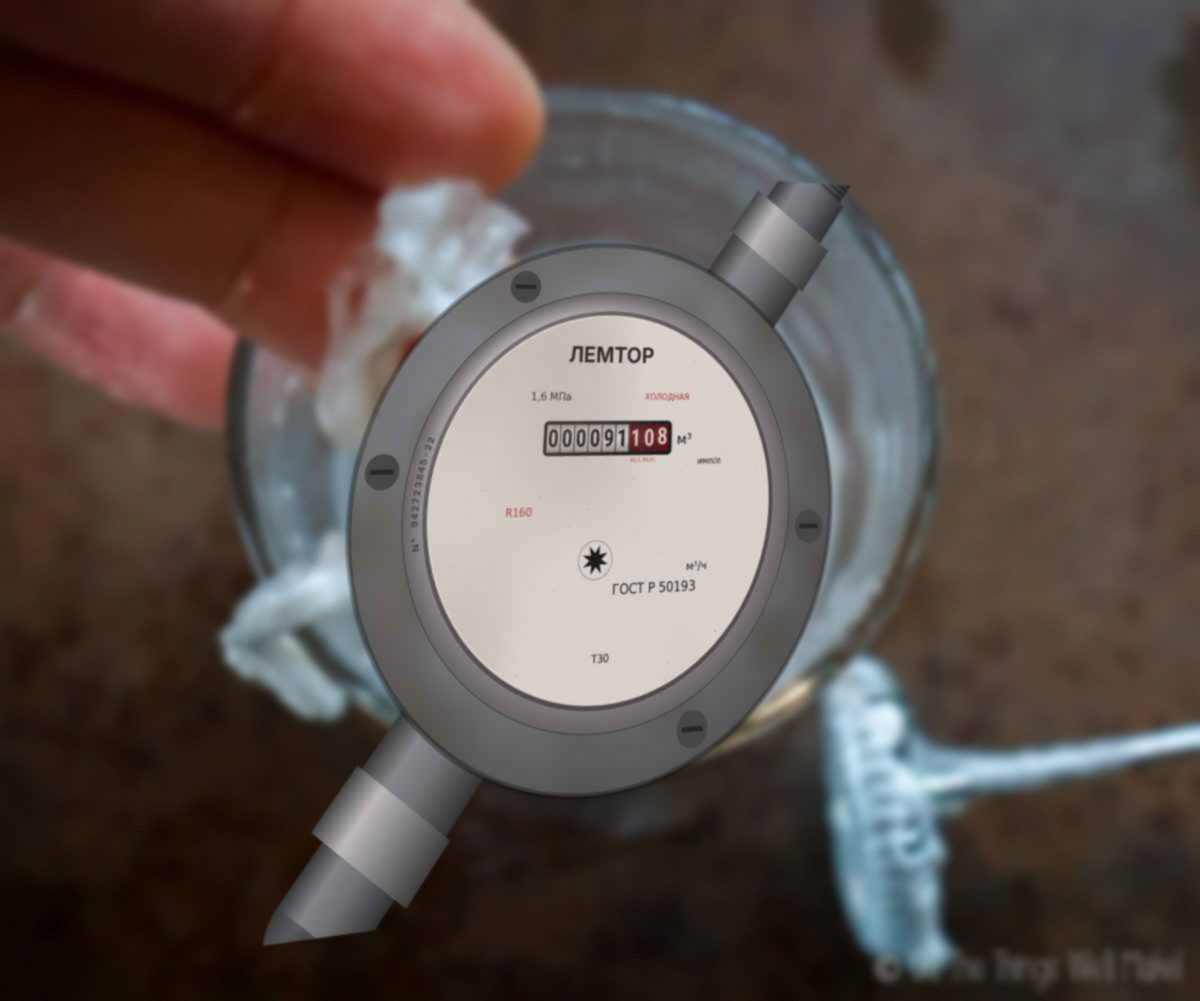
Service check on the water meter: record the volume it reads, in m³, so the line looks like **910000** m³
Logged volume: **91.108** m³
